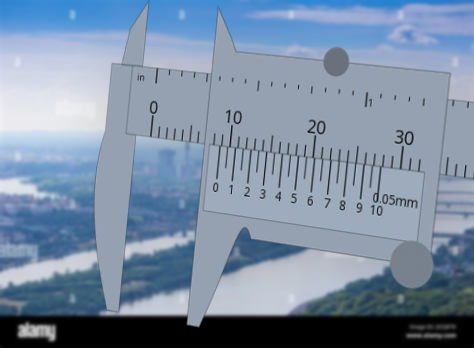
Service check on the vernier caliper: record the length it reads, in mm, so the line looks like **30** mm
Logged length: **8.8** mm
